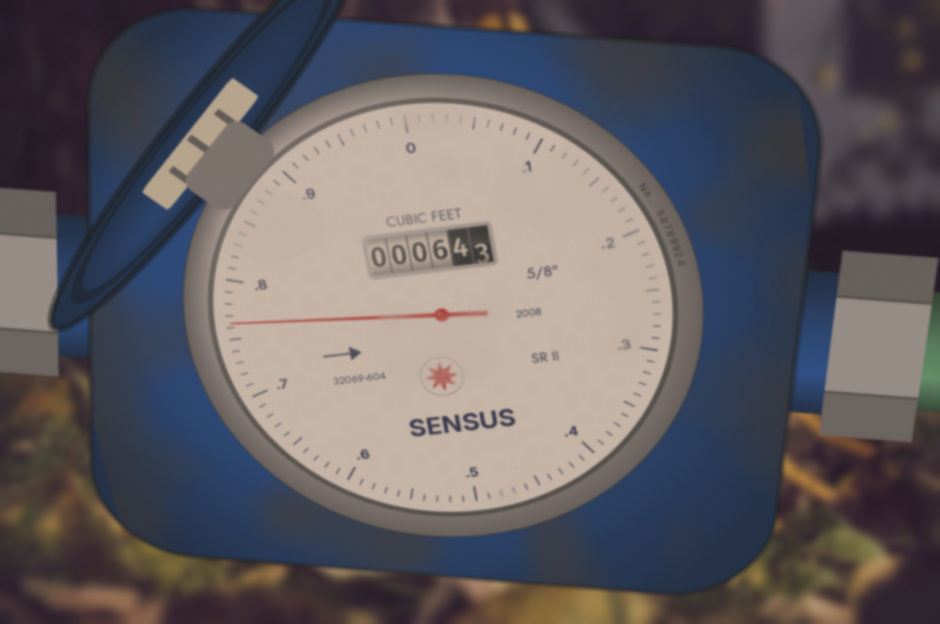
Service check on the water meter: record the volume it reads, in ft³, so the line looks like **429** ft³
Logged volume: **642.76** ft³
